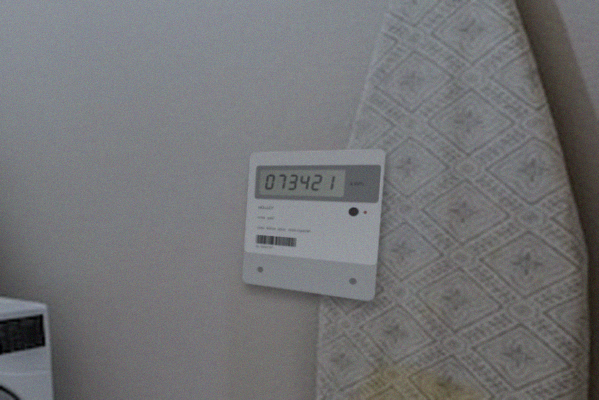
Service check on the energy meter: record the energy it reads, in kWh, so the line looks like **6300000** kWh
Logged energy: **73421** kWh
